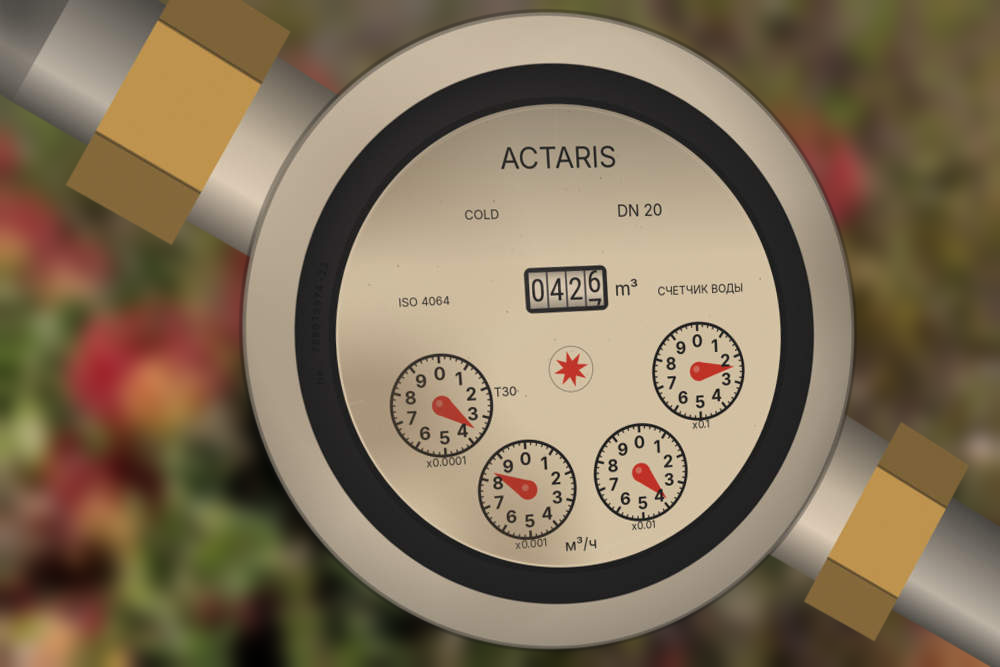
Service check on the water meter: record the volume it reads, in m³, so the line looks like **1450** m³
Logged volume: **426.2383** m³
